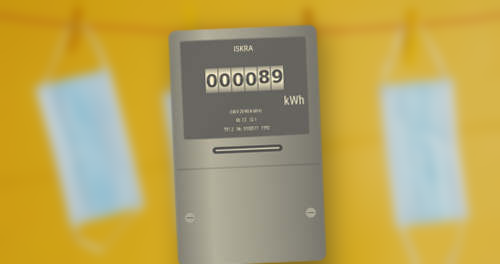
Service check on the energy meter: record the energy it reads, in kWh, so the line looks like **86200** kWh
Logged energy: **89** kWh
